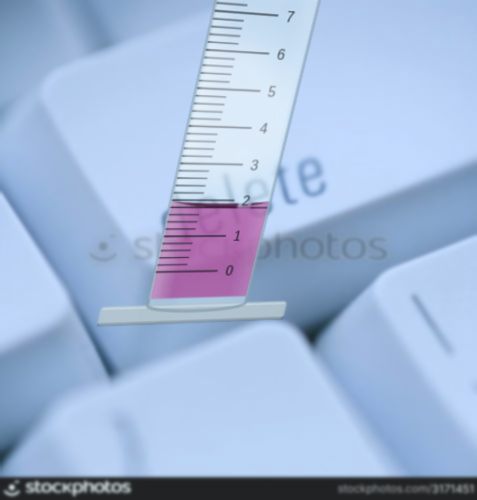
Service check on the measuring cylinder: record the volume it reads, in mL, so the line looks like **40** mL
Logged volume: **1.8** mL
